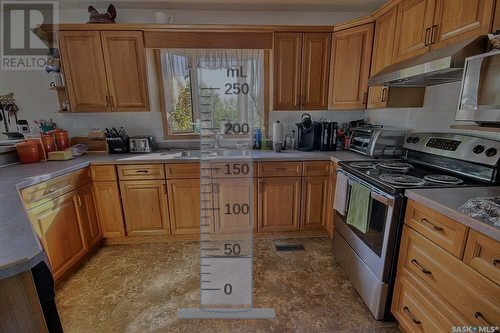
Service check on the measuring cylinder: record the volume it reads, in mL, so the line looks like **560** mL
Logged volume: **40** mL
